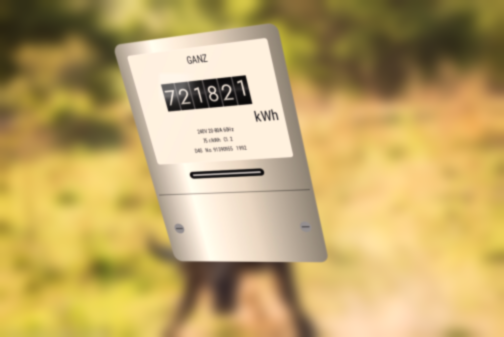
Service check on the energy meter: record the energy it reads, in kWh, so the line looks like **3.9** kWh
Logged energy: **721821** kWh
